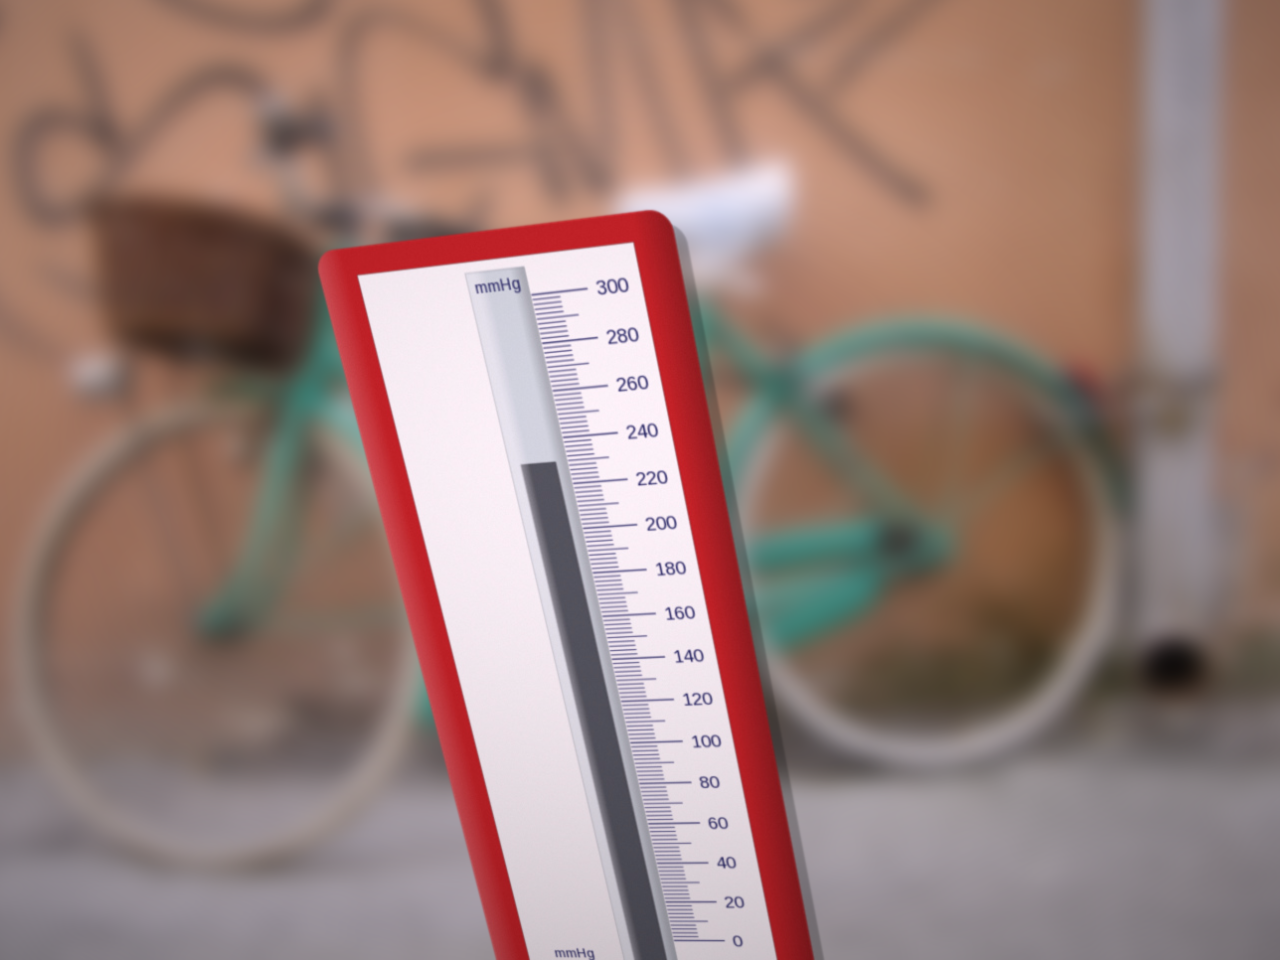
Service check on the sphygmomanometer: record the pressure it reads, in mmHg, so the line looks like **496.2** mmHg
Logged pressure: **230** mmHg
